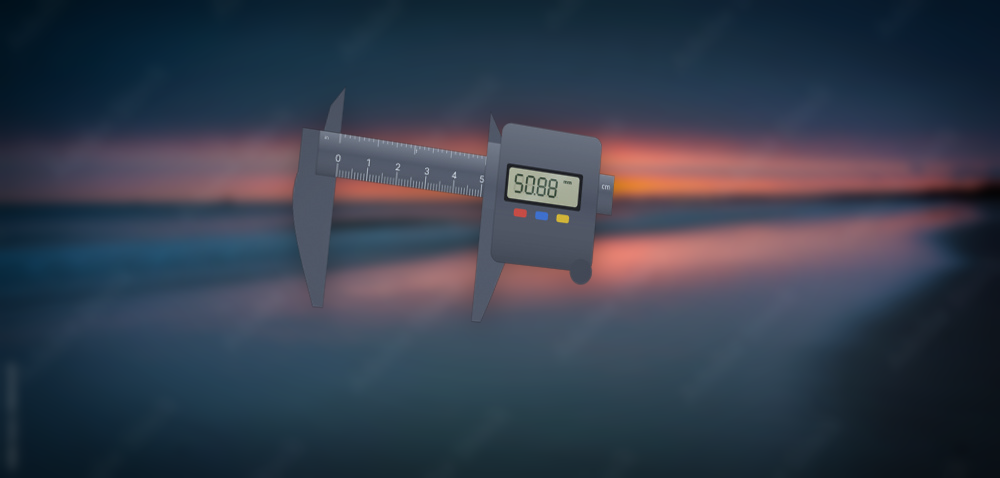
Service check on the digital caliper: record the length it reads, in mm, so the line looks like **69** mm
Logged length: **50.88** mm
